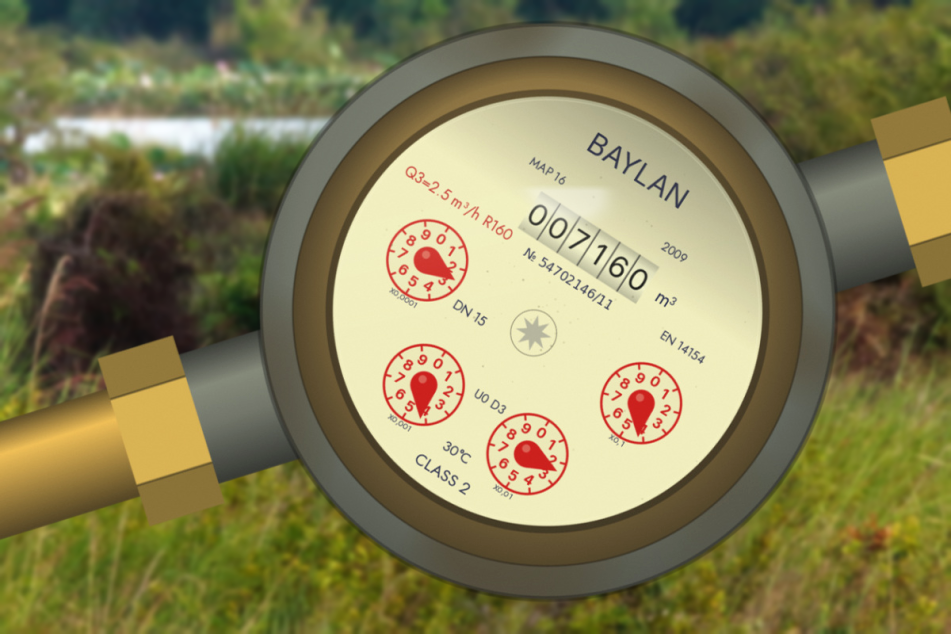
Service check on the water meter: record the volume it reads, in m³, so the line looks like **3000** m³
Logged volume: **7160.4242** m³
